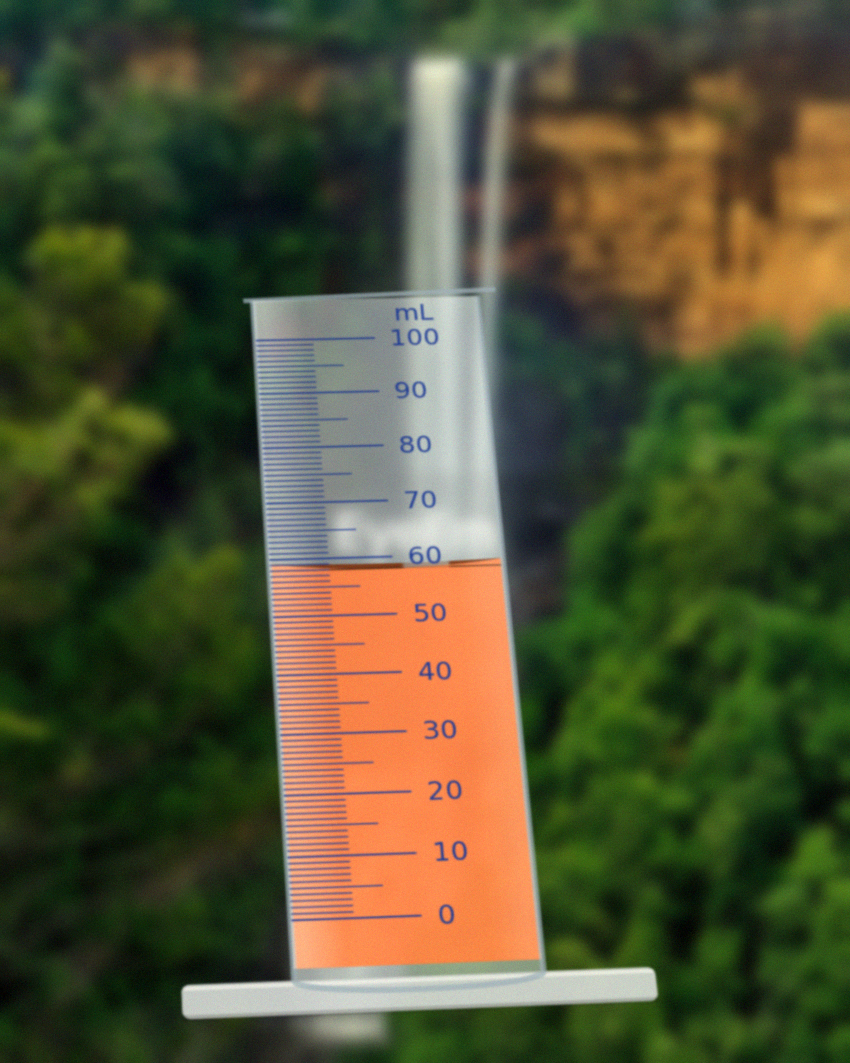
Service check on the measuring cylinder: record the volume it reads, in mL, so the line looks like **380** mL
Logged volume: **58** mL
